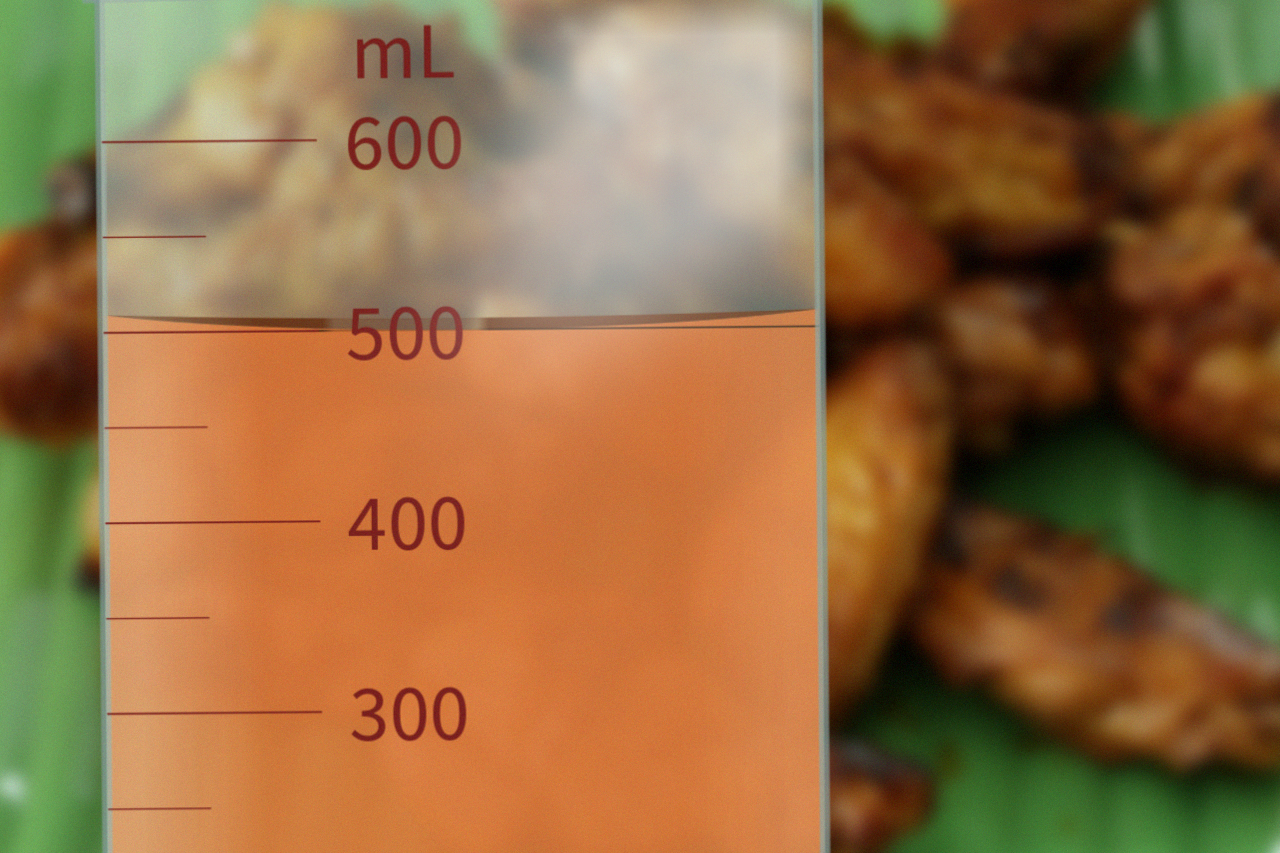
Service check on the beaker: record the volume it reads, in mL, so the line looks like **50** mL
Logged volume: **500** mL
